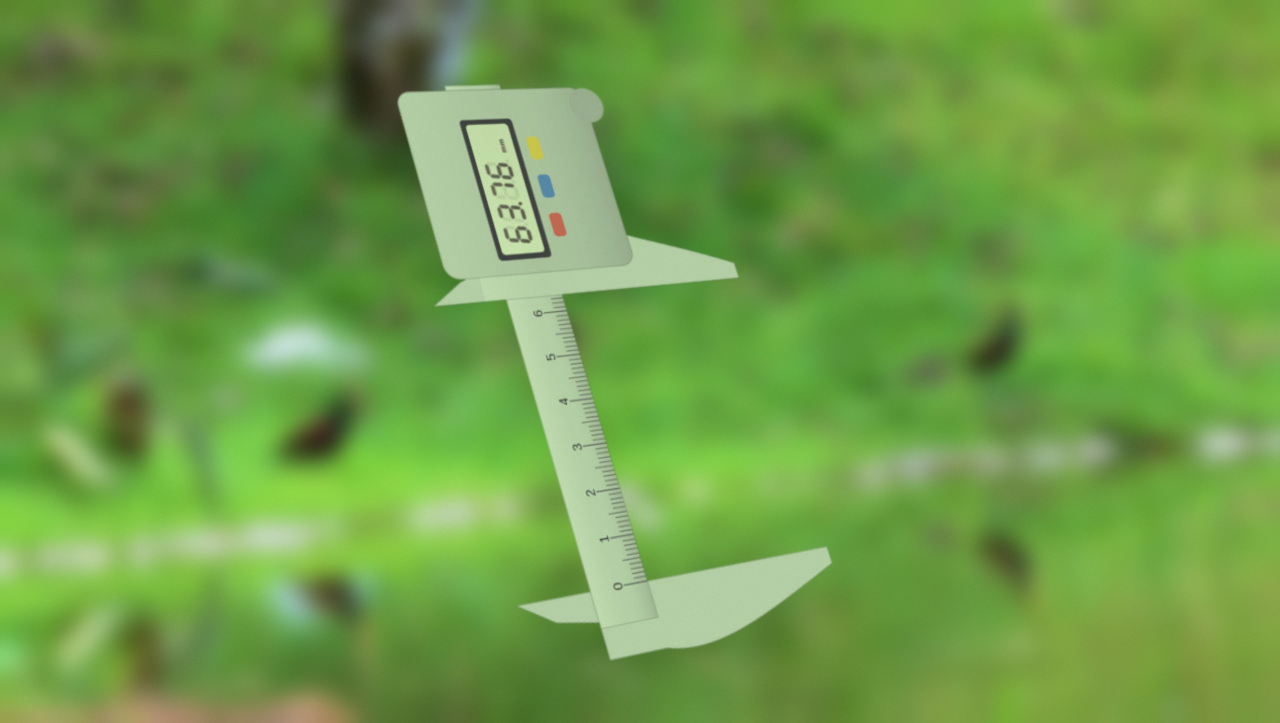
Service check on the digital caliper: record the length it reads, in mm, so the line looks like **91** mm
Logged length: **63.76** mm
